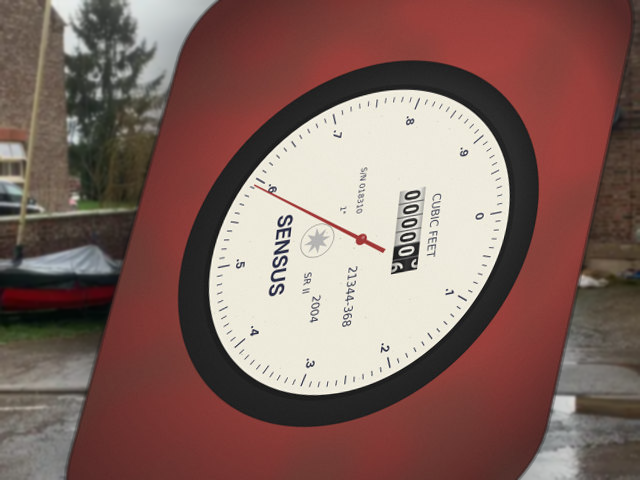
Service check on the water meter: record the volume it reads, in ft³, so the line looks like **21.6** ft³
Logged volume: **5.59** ft³
